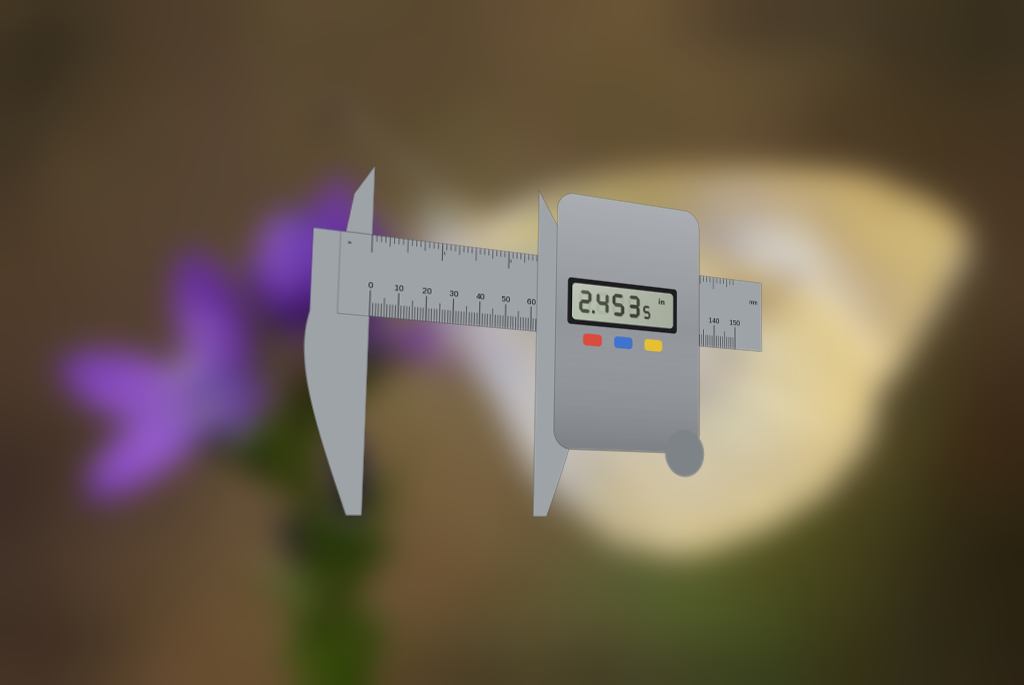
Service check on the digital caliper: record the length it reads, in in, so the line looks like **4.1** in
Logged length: **2.4535** in
